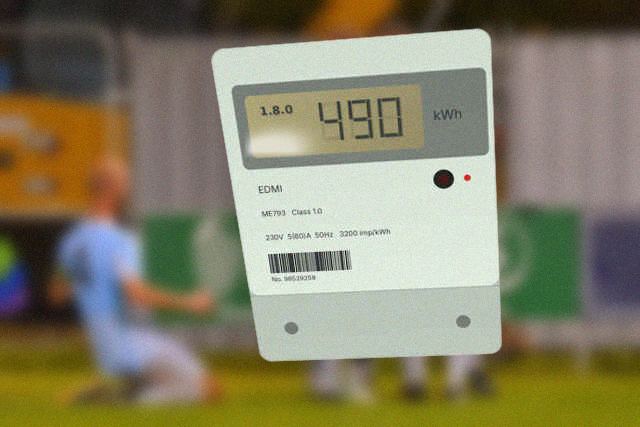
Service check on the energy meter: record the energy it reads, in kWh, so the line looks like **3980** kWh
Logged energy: **490** kWh
